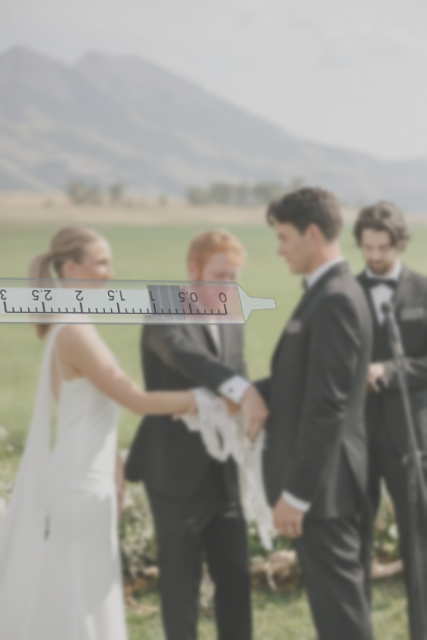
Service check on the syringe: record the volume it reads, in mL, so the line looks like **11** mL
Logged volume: **0.6** mL
